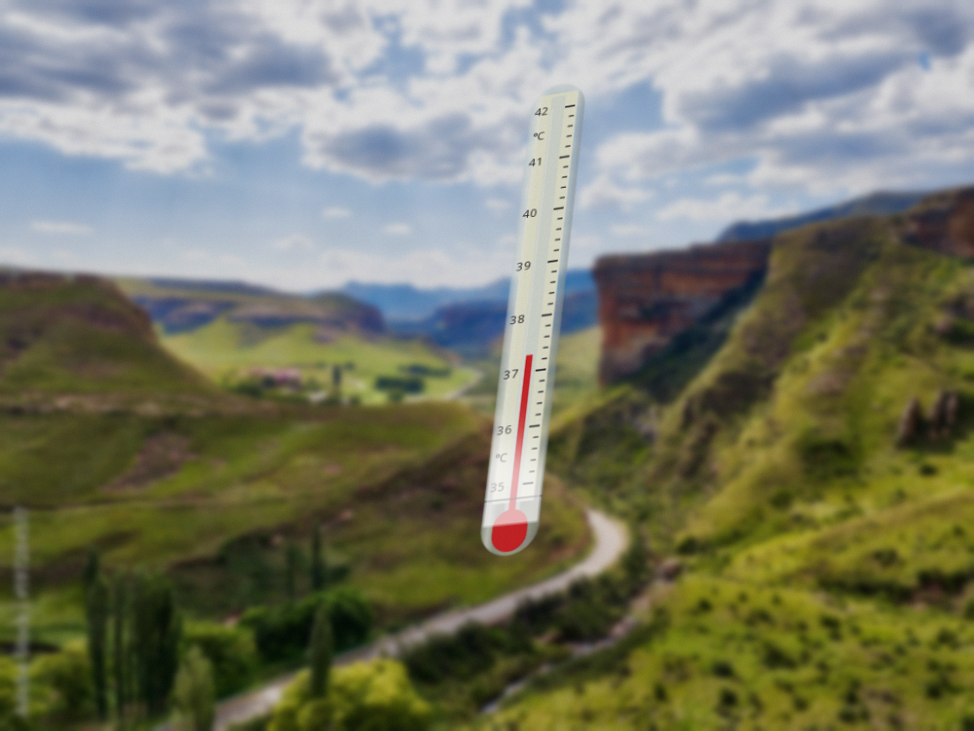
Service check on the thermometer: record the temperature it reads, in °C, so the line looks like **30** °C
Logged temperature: **37.3** °C
